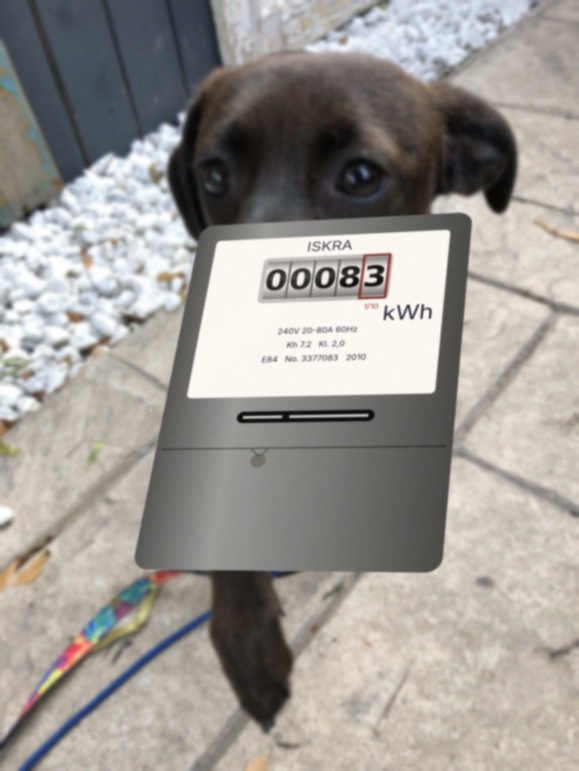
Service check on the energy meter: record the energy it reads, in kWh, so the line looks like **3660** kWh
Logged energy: **8.3** kWh
